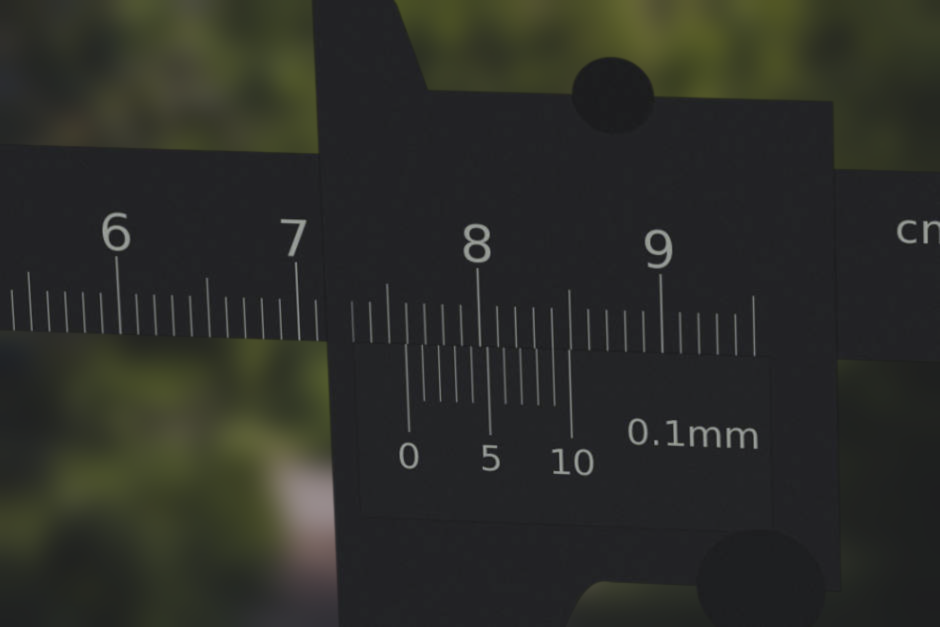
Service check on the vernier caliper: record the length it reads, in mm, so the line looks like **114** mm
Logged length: **75.9** mm
